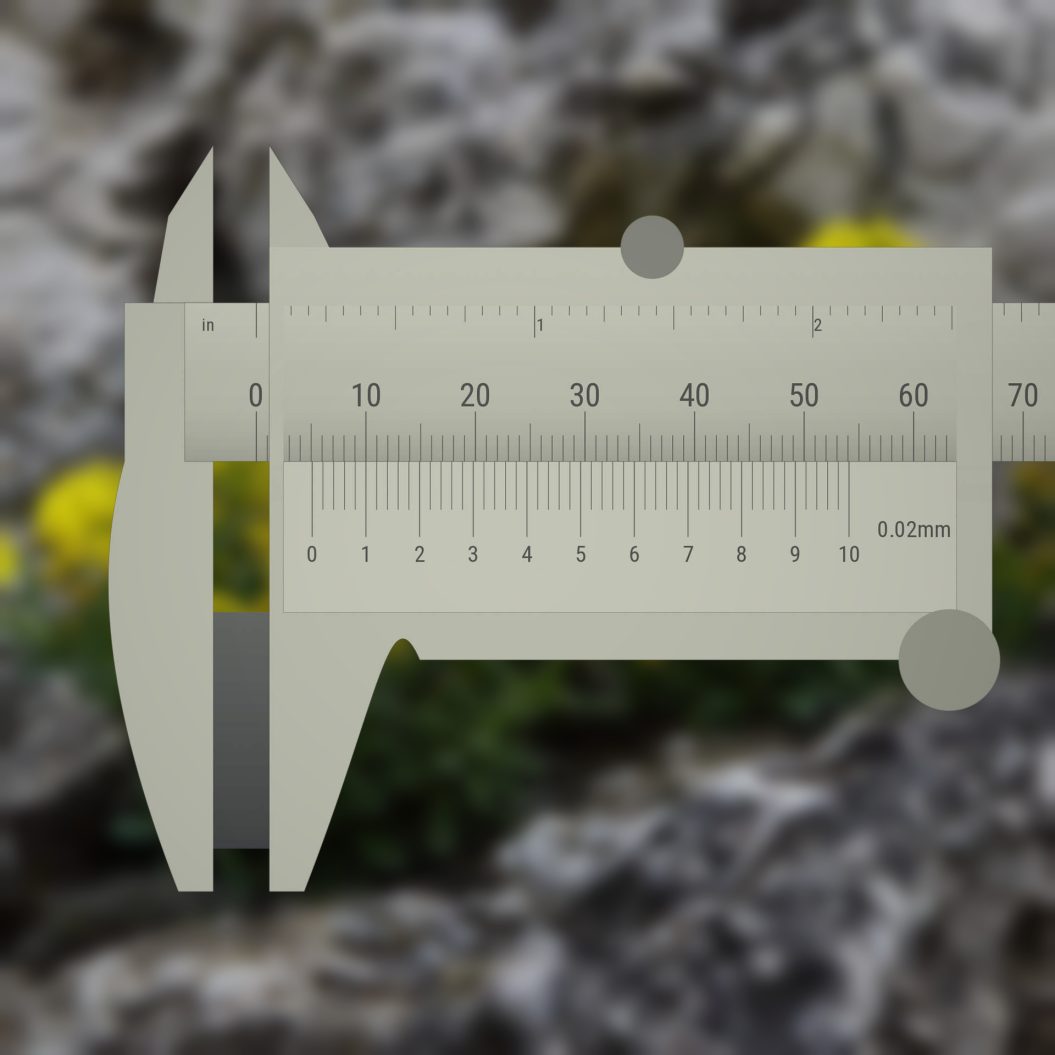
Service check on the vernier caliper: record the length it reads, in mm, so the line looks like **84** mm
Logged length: **5.1** mm
